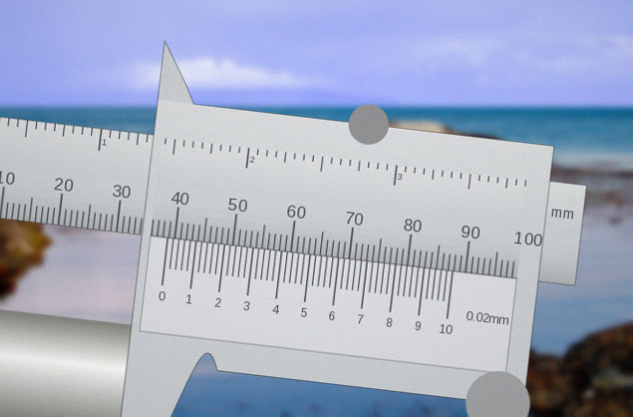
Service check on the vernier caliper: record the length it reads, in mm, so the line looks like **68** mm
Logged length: **38.8** mm
